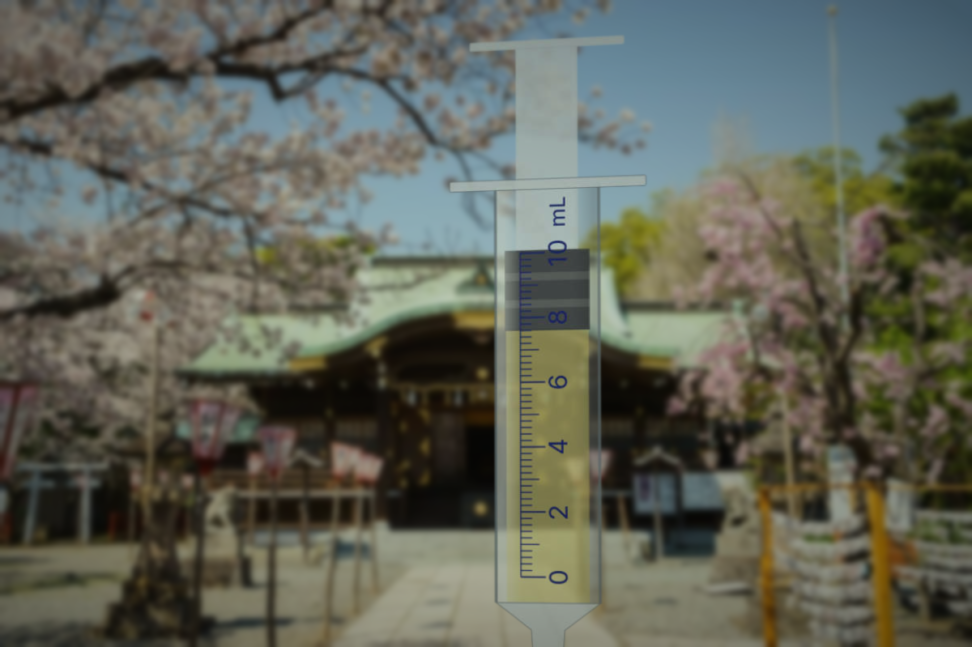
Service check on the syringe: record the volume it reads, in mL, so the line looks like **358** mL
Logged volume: **7.6** mL
